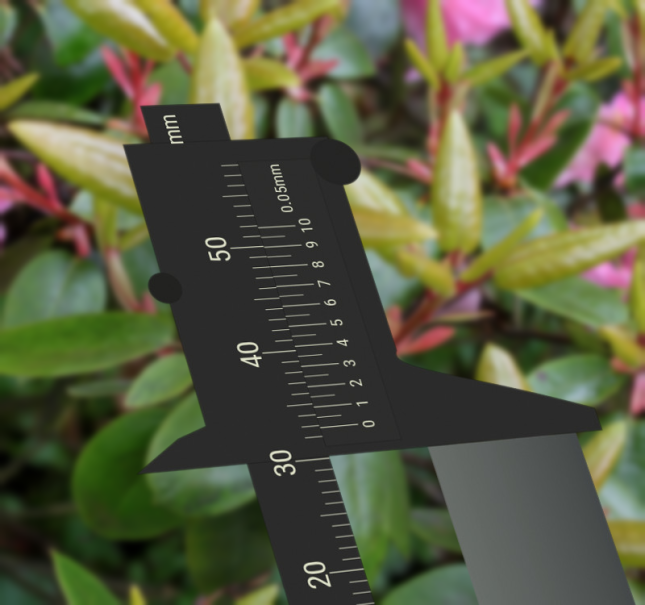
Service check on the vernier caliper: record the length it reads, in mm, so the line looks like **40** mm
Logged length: **32.8** mm
